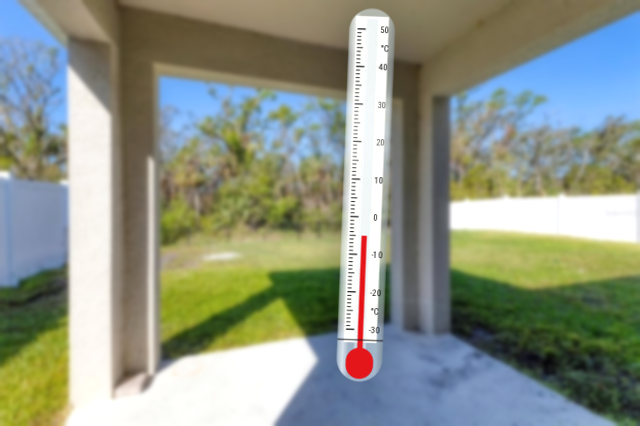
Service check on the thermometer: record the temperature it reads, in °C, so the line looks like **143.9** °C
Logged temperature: **-5** °C
